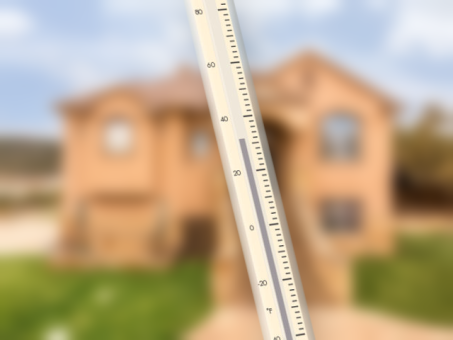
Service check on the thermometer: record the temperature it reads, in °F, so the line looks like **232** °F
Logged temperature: **32** °F
